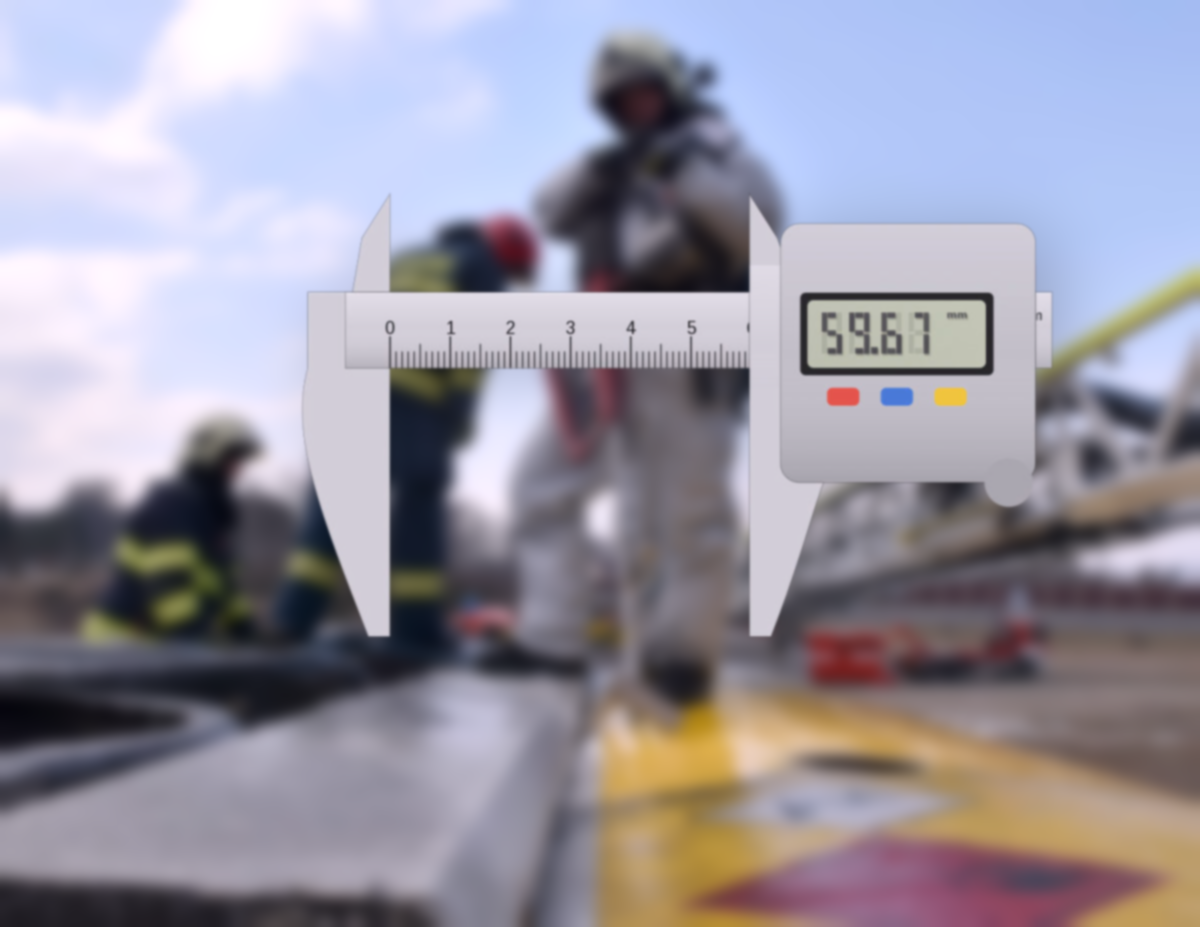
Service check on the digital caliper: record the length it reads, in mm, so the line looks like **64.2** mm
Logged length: **59.67** mm
